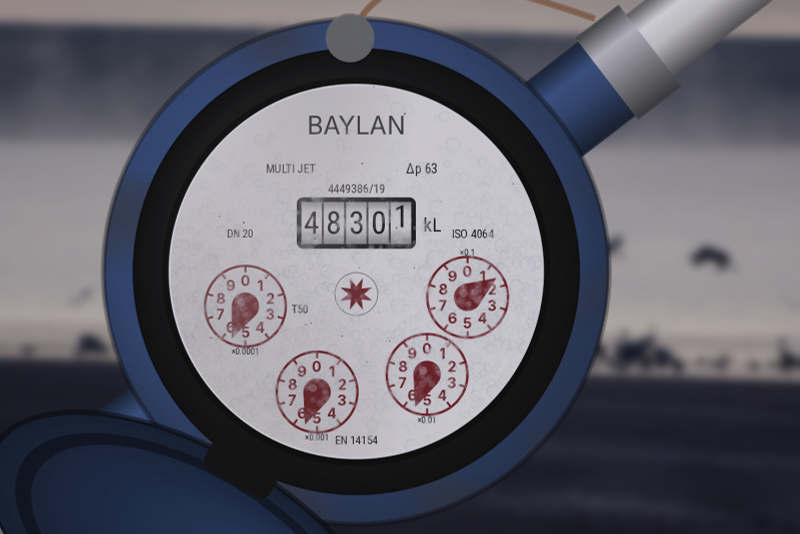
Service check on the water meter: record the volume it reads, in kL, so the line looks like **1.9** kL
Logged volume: **48301.1555** kL
